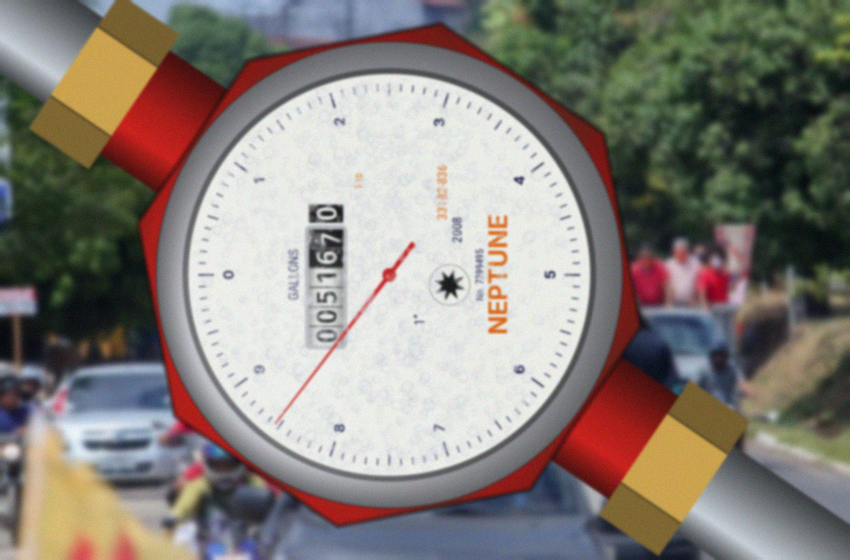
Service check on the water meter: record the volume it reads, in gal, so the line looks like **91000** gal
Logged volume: **51668.5** gal
